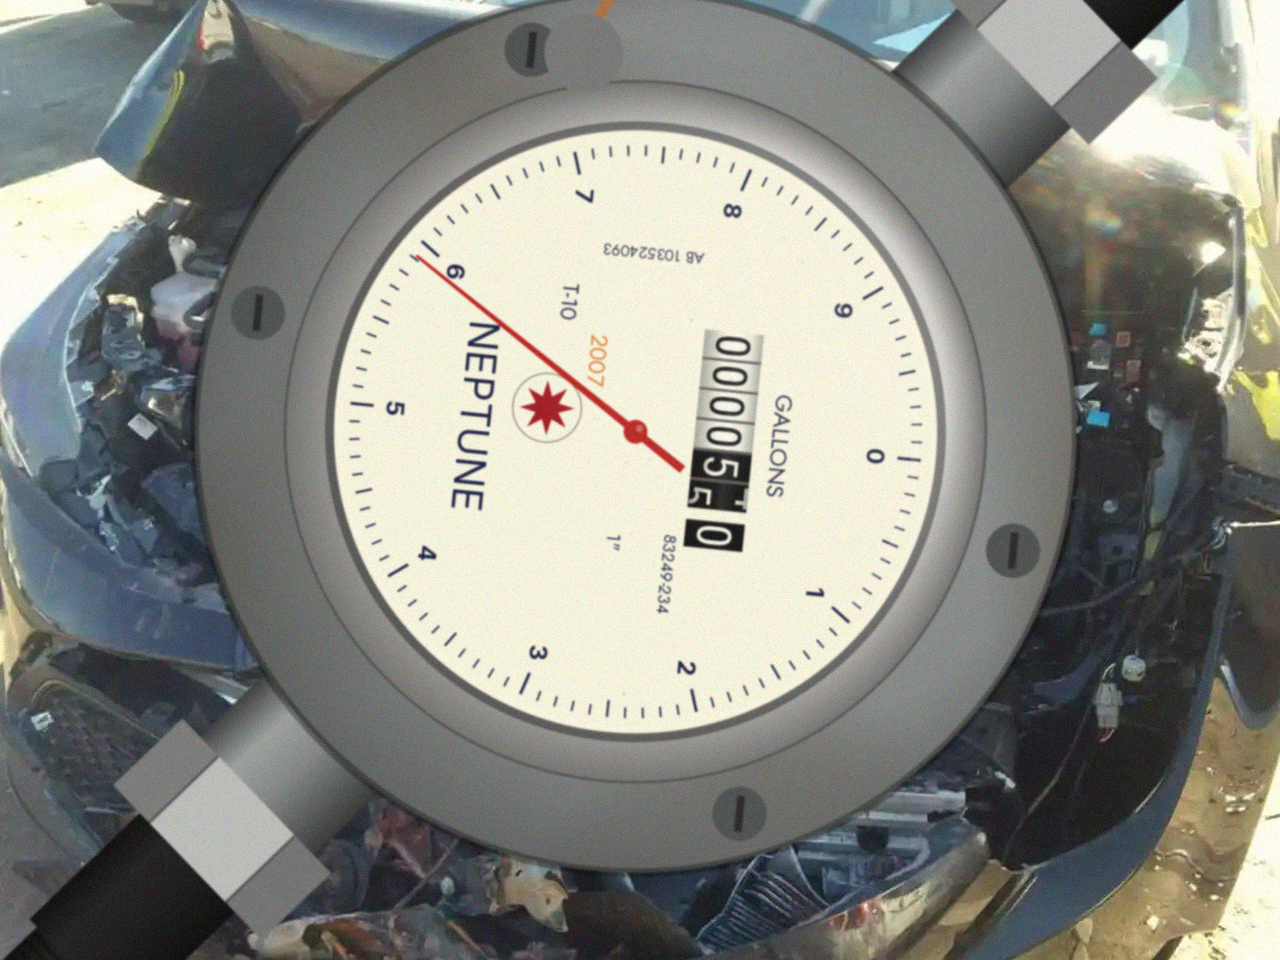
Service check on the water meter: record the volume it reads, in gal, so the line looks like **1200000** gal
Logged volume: **545.9** gal
